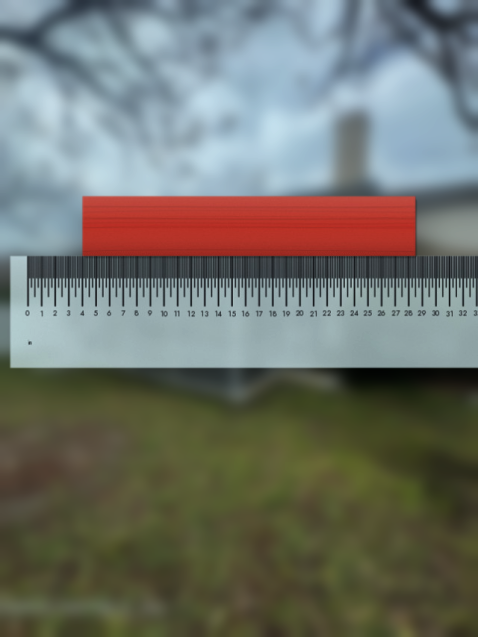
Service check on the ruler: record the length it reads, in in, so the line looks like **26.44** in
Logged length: **24.5** in
